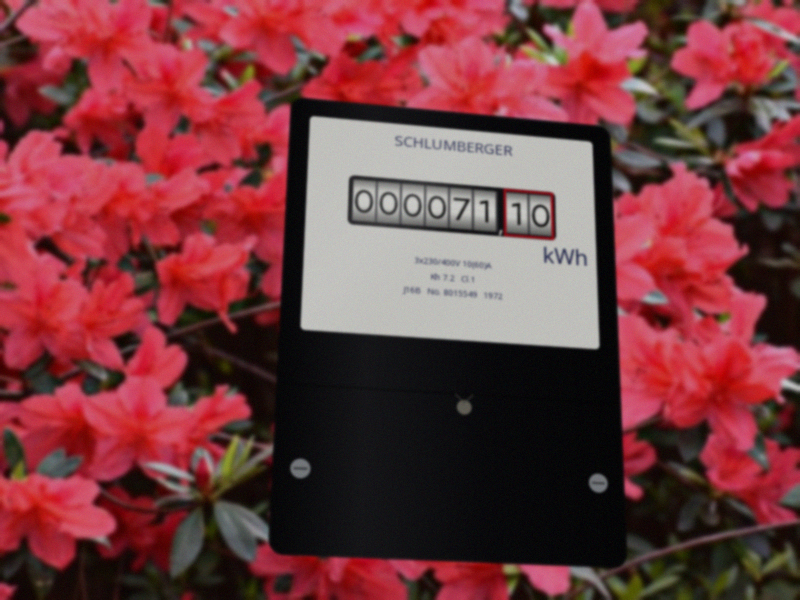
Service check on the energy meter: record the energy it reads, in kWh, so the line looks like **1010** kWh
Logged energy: **71.10** kWh
